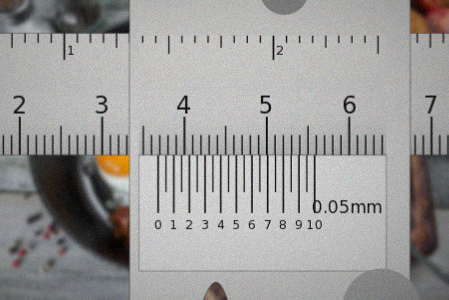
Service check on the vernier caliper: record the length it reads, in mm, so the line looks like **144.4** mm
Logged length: **36.8** mm
